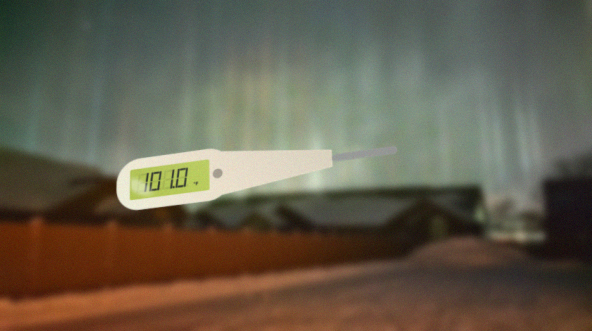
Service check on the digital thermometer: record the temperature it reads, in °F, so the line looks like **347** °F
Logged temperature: **101.0** °F
